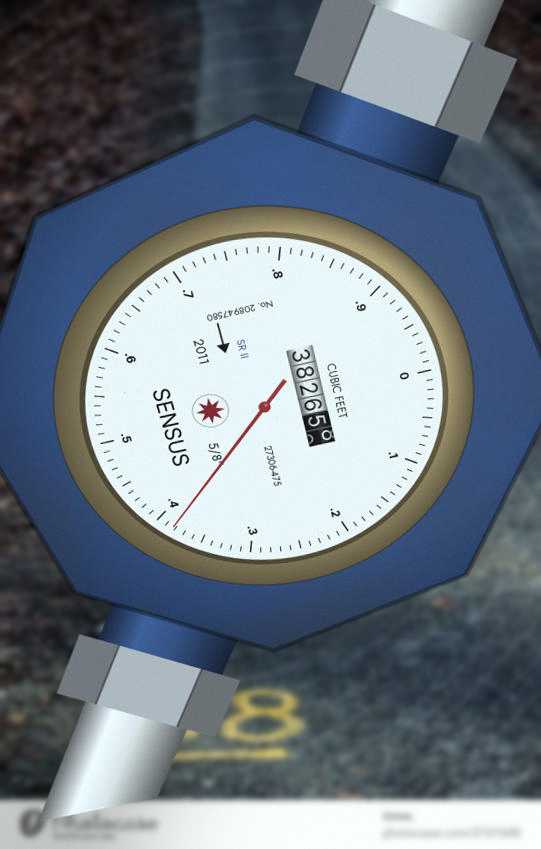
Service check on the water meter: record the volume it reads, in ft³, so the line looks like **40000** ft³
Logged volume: **382658.38** ft³
